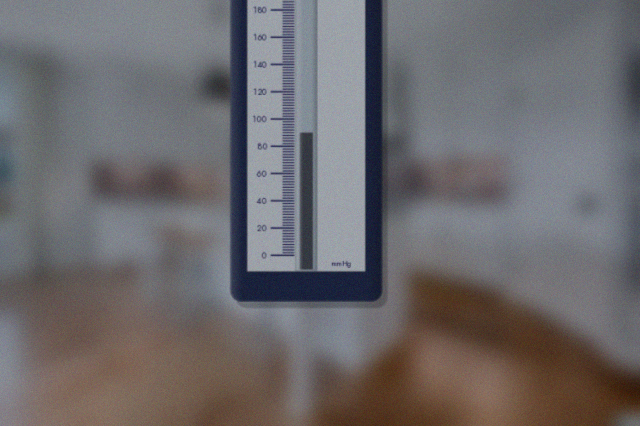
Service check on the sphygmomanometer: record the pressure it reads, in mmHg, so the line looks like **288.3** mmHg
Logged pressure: **90** mmHg
